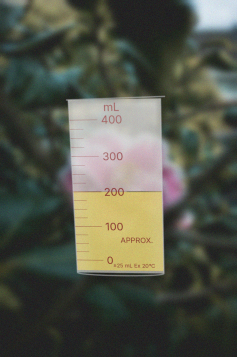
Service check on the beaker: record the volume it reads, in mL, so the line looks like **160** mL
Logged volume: **200** mL
